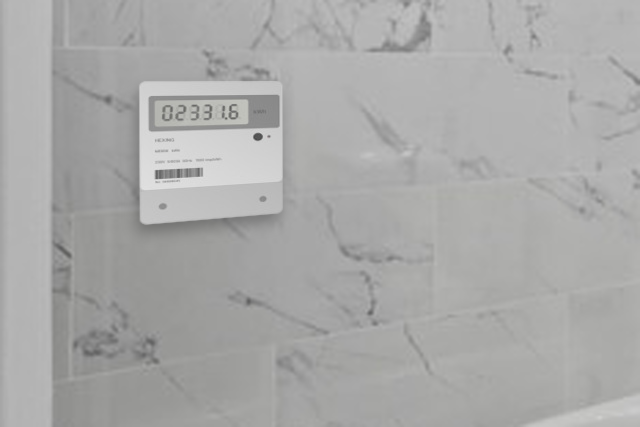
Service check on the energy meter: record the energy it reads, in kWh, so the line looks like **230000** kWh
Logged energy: **2331.6** kWh
